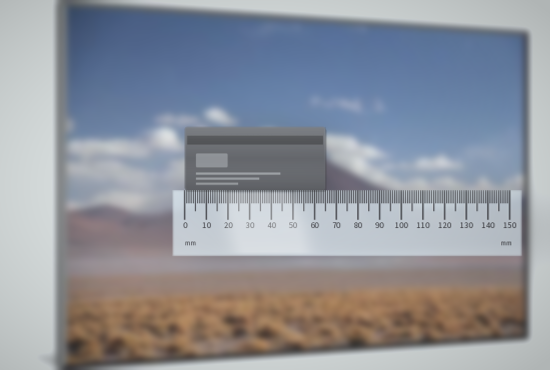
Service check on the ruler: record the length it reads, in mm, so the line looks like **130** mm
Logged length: **65** mm
